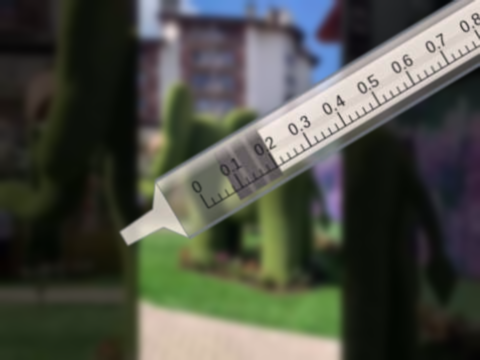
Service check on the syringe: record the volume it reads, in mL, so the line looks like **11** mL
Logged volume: **0.08** mL
